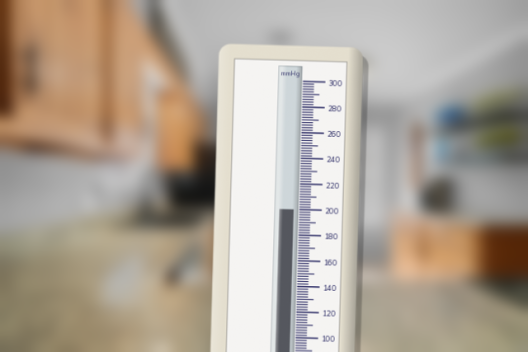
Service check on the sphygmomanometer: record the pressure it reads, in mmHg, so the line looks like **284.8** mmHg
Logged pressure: **200** mmHg
